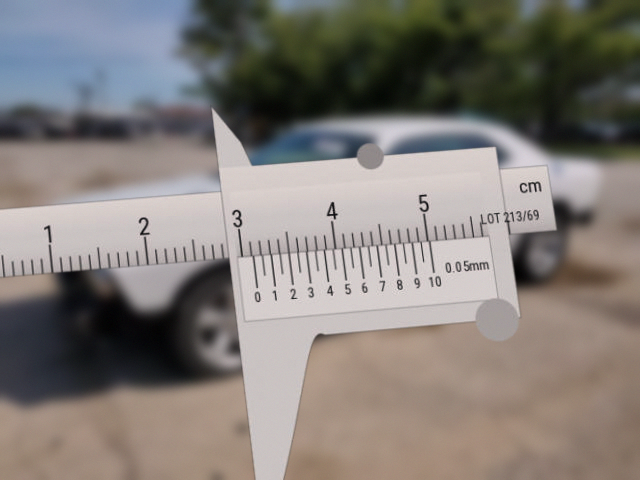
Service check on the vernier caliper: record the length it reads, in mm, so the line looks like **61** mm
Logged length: **31.2** mm
